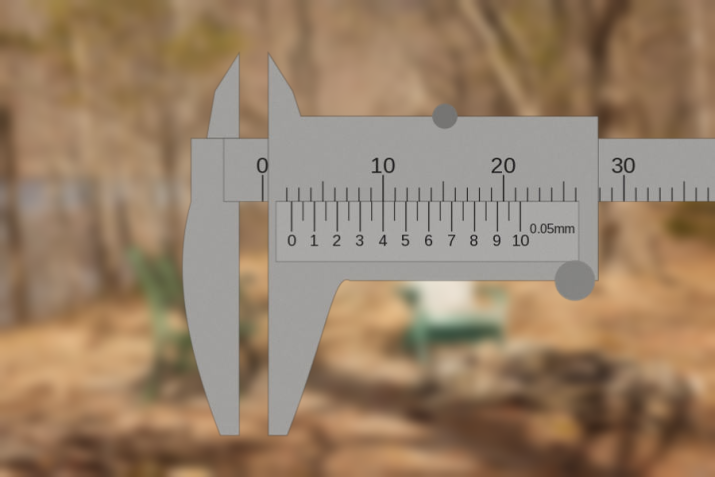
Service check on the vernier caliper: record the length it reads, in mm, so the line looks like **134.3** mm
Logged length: **2.4** mm
